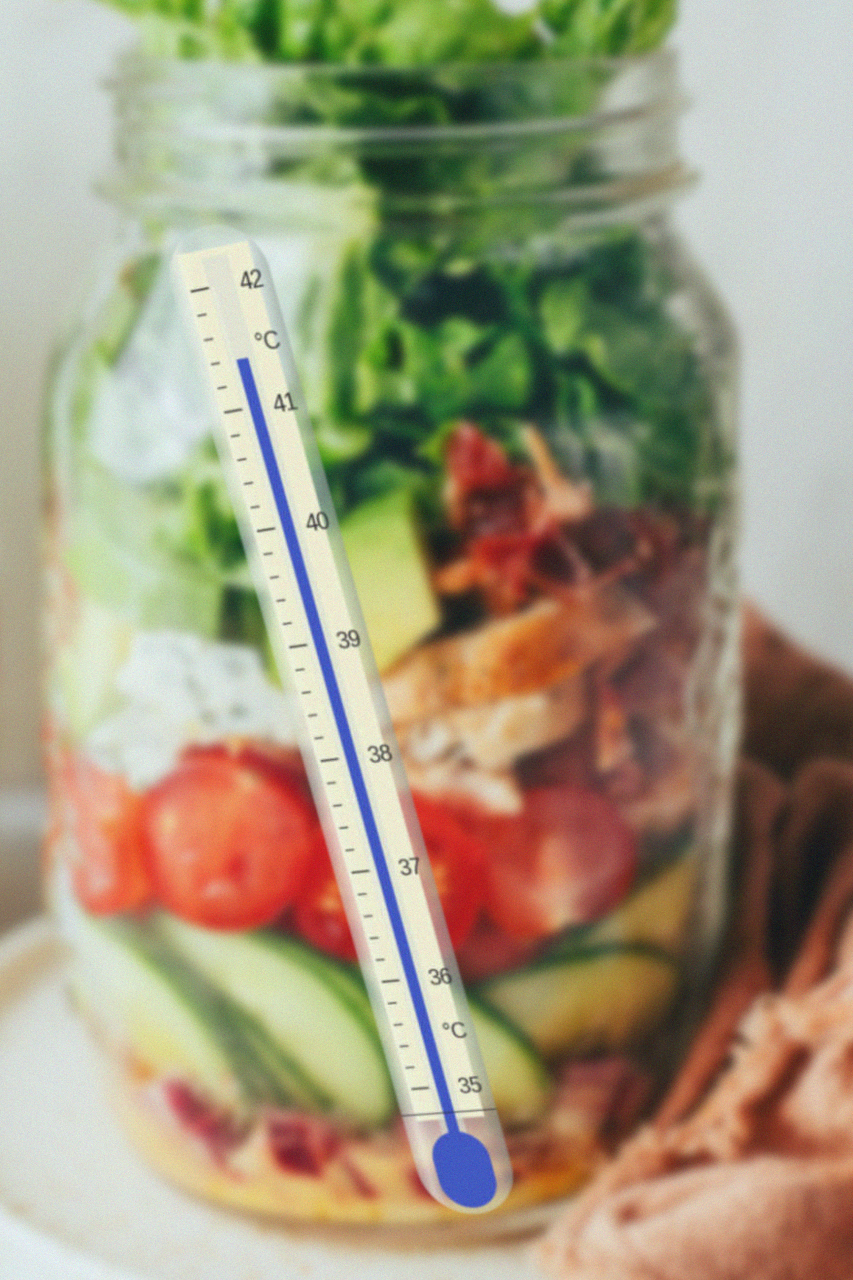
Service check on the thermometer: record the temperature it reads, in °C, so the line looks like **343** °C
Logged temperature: **41.4** °C
